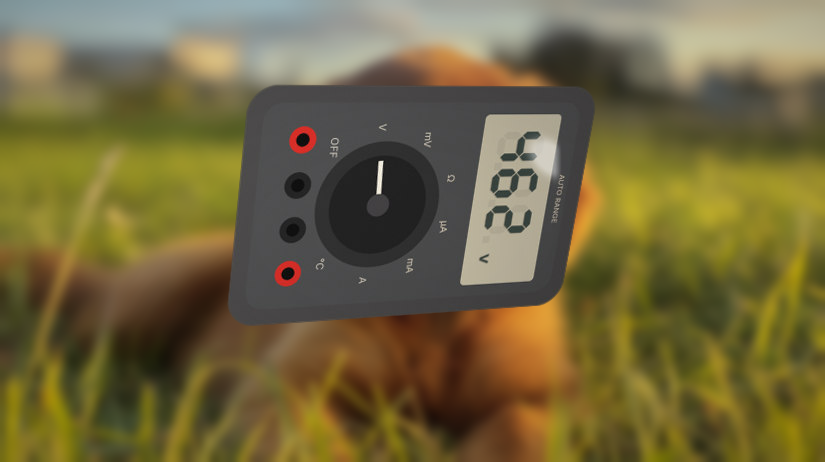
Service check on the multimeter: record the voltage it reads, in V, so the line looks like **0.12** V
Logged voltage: **462** V
